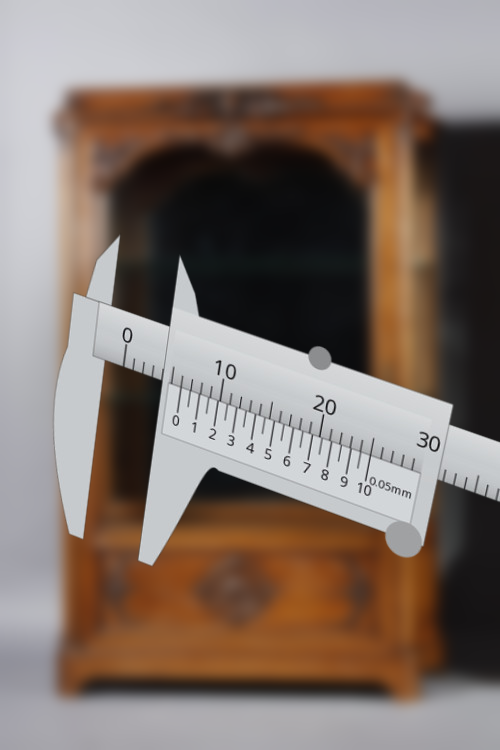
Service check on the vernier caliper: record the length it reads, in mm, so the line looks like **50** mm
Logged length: **6.0** mm
